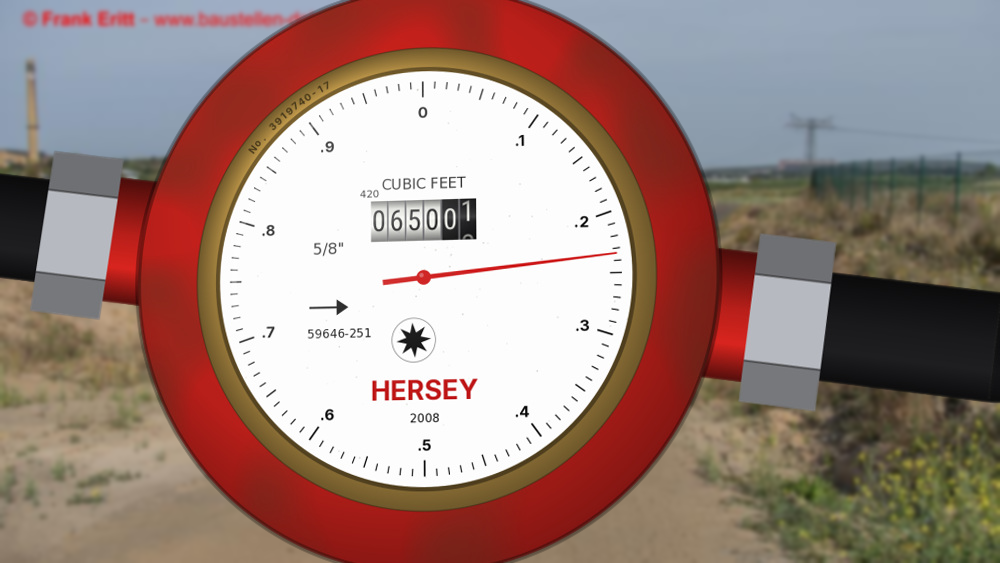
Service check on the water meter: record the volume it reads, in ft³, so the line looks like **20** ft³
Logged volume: **65001.23** ft³
